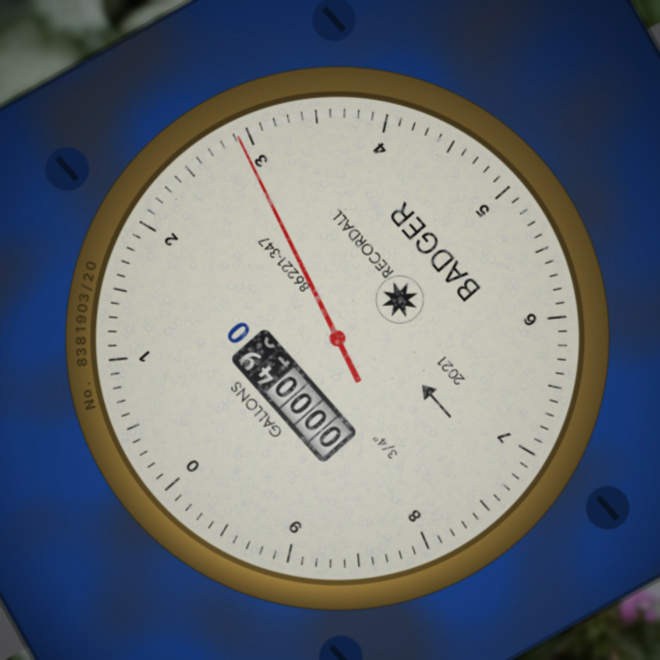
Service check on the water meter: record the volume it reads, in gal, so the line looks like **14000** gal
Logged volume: **492.9** gal
